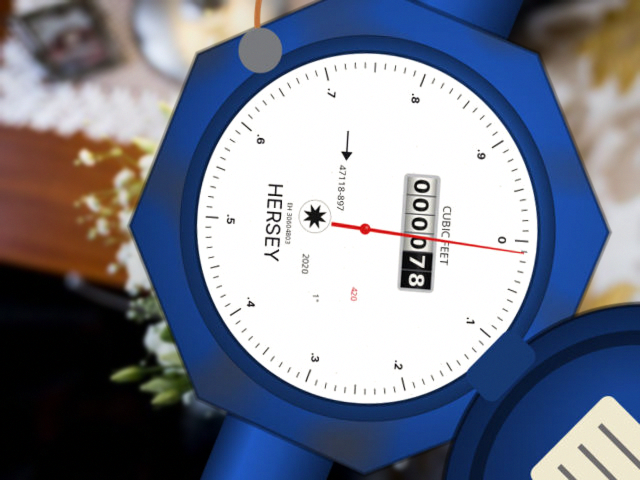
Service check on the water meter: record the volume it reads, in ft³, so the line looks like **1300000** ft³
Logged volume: **78.01** ft³
